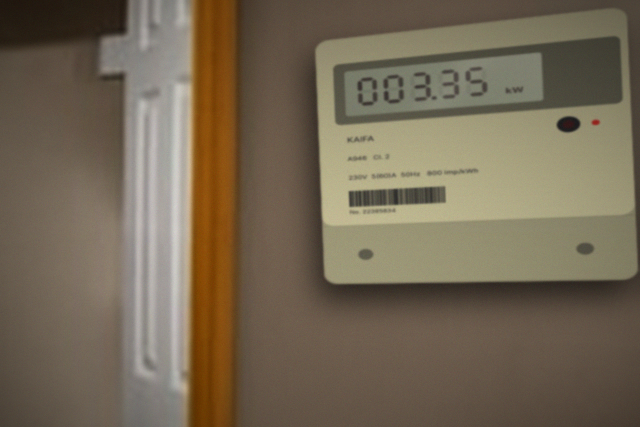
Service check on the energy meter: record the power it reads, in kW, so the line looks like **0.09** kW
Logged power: **3.35** kW
